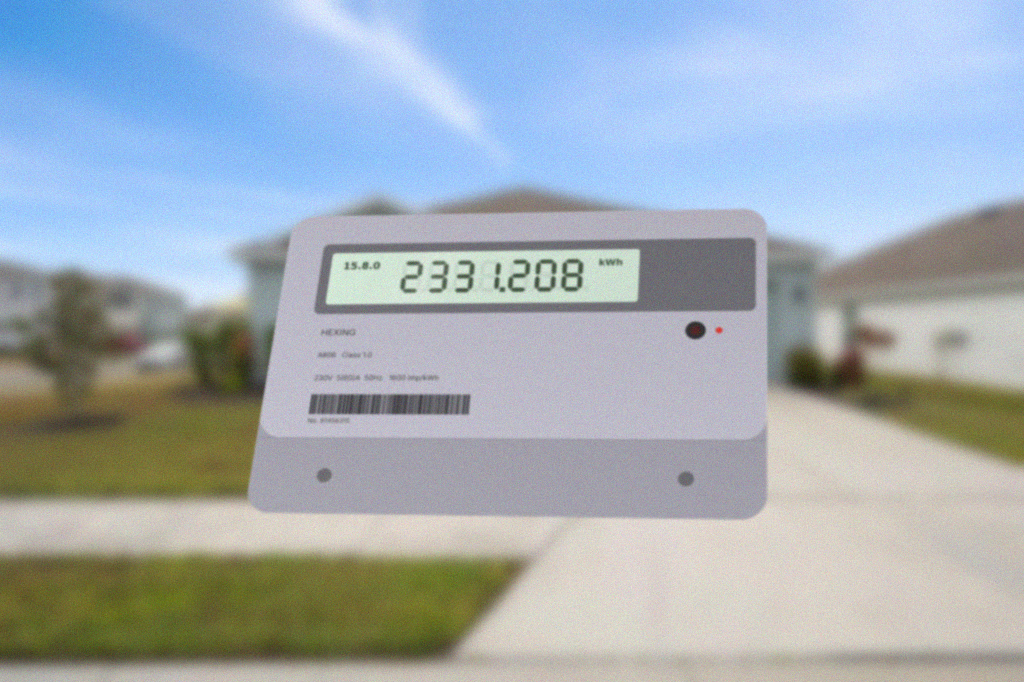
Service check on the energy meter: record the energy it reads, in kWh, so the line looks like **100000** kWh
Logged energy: **2331.208** kWh
